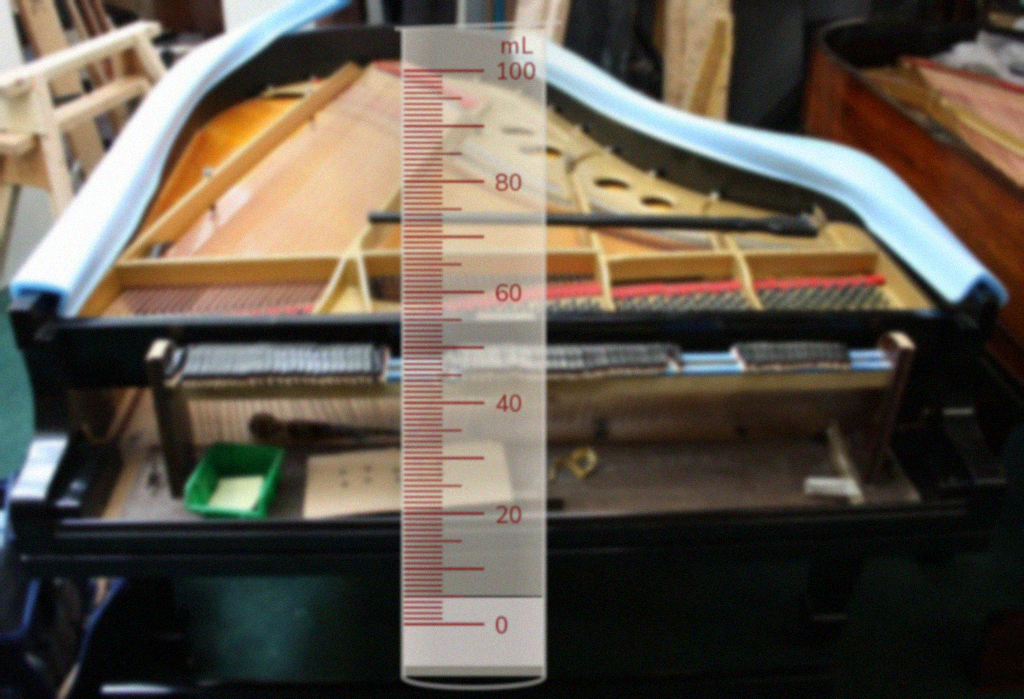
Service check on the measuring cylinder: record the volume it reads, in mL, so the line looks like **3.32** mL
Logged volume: **5** mL
